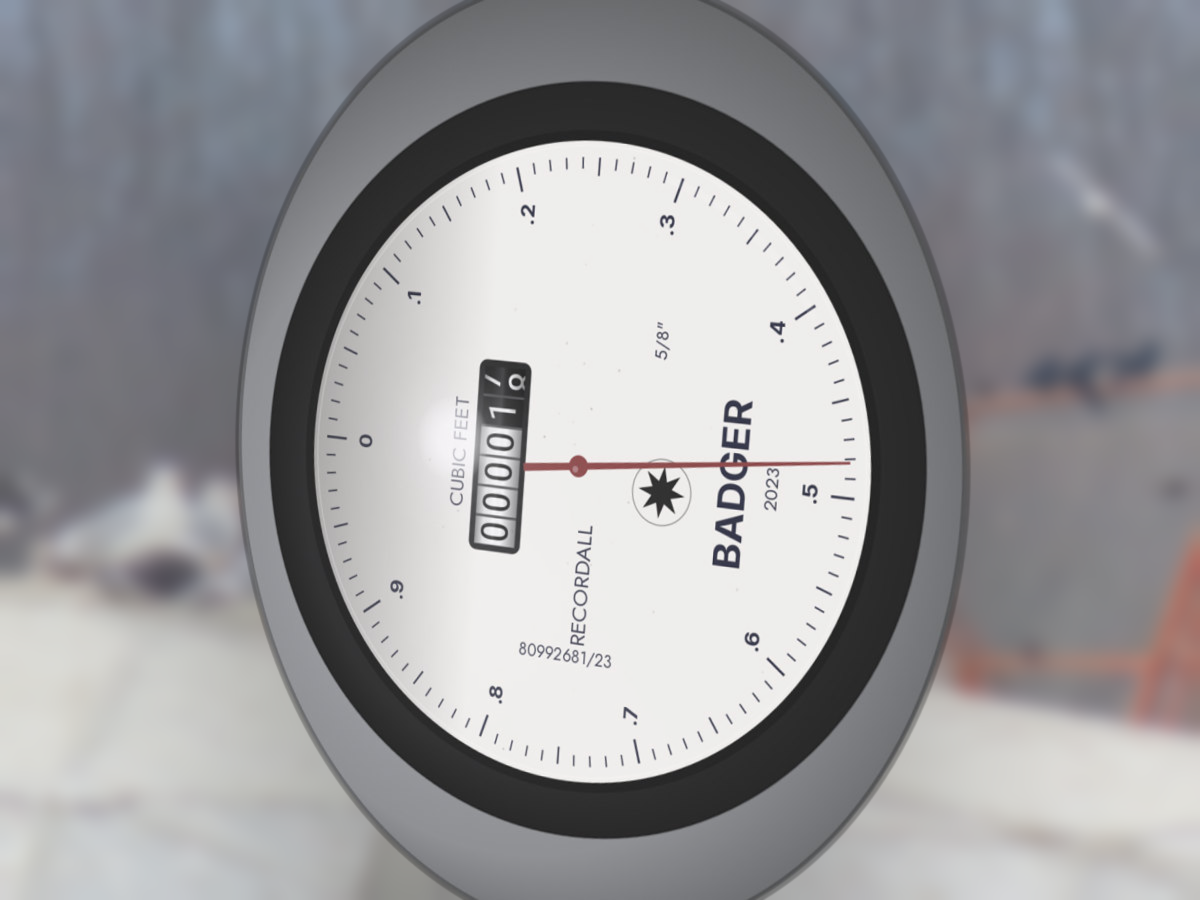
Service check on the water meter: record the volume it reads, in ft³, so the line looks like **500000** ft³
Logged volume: **17.48** ft³
